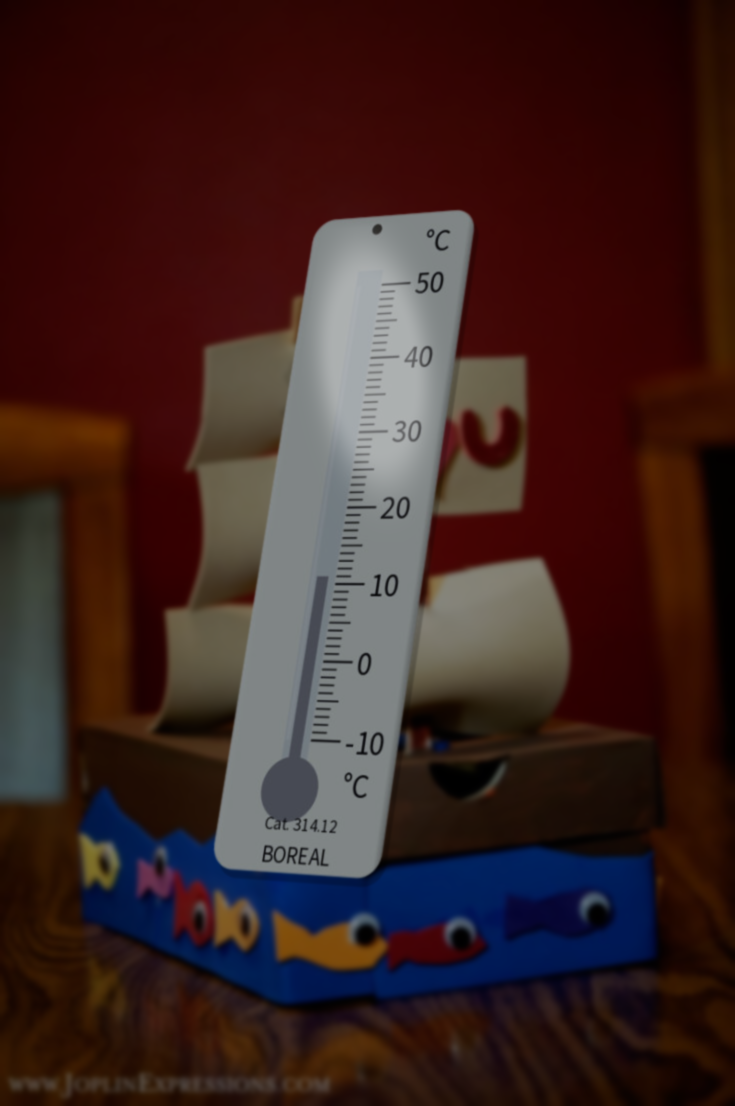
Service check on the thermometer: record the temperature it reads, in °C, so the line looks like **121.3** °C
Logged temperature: **11** °C
